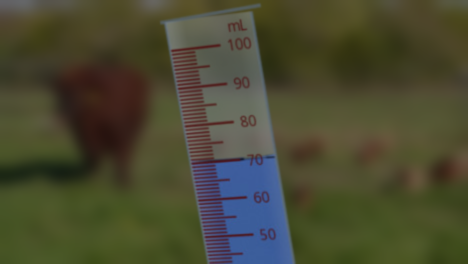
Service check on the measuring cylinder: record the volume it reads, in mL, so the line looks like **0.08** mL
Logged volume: **70** mL
